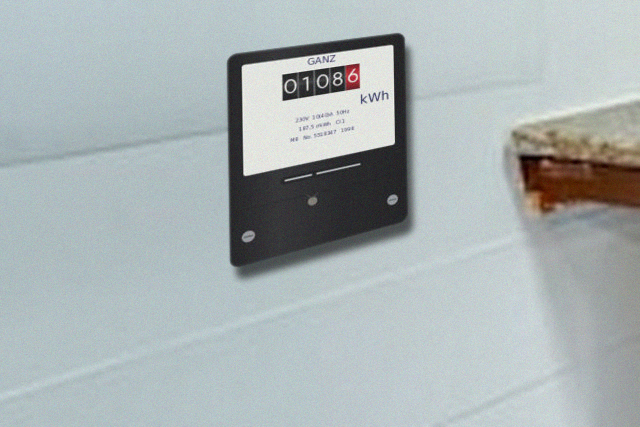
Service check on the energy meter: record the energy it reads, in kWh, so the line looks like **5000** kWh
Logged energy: **108.6** kWh
